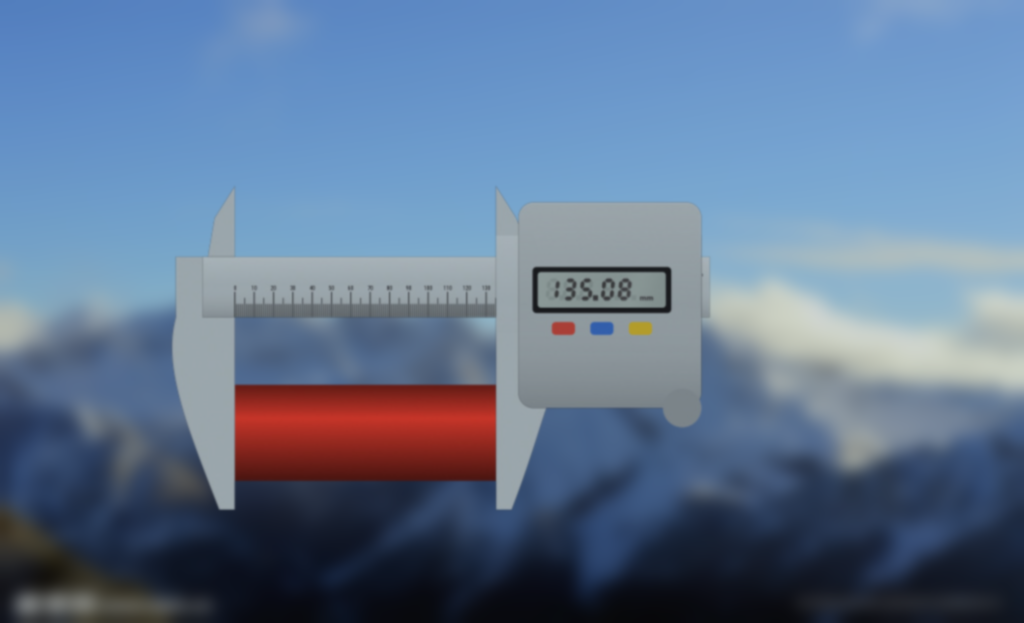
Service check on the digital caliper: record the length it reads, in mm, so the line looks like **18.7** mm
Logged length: **135.08** mm
